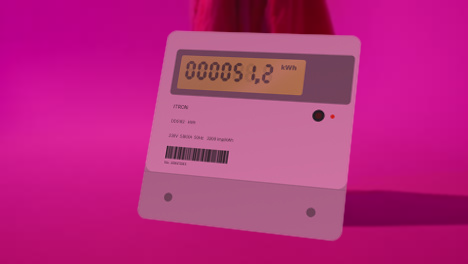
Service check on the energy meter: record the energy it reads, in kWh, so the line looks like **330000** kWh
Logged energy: **51.2** kWh
